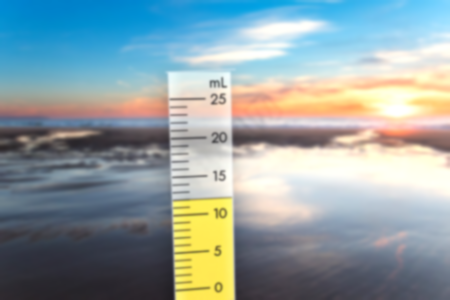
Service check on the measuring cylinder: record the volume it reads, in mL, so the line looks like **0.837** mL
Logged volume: **12** mL
